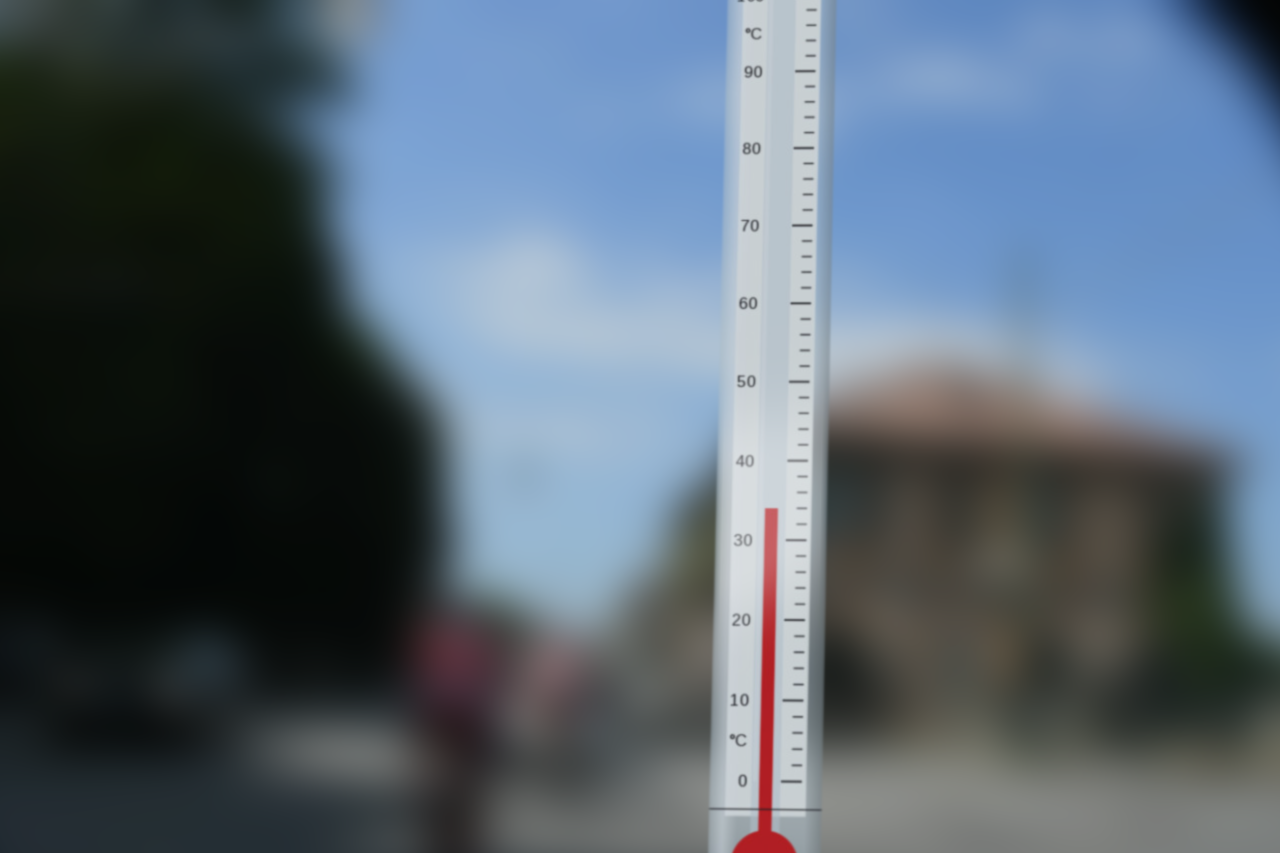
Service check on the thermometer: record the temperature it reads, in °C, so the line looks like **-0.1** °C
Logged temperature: **34** °C
